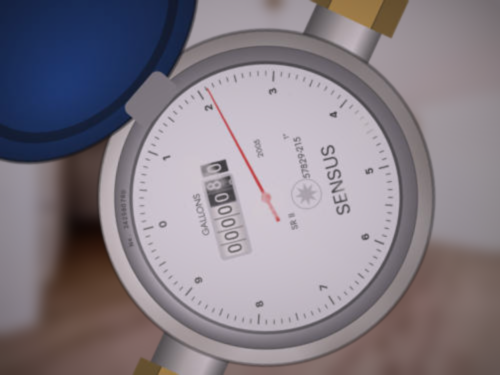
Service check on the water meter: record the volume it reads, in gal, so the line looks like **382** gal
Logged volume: **82.1** gal
